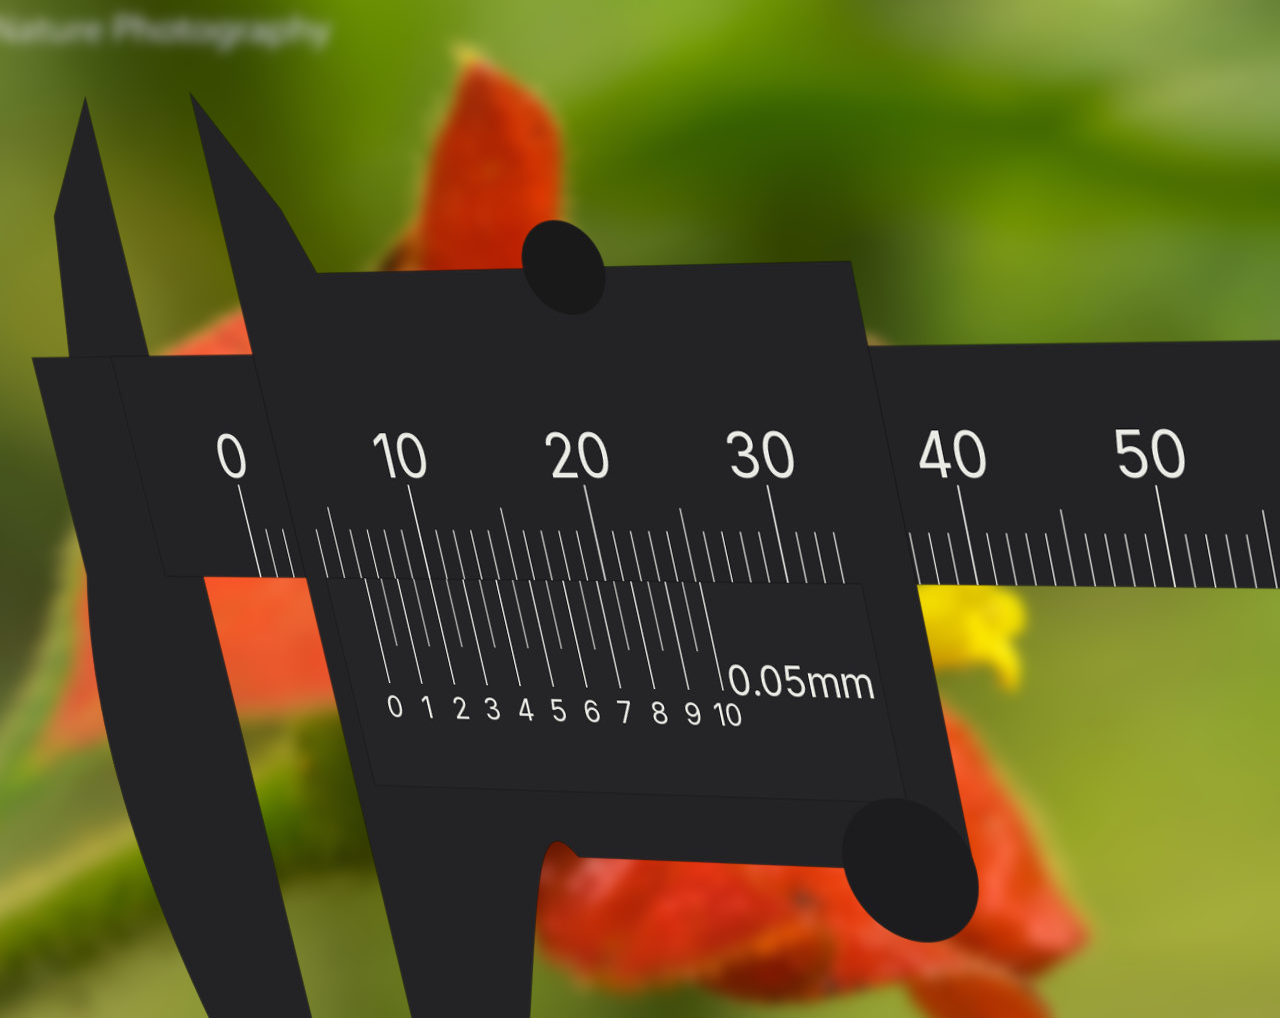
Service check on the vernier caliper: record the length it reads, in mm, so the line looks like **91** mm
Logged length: **6.2** mm
